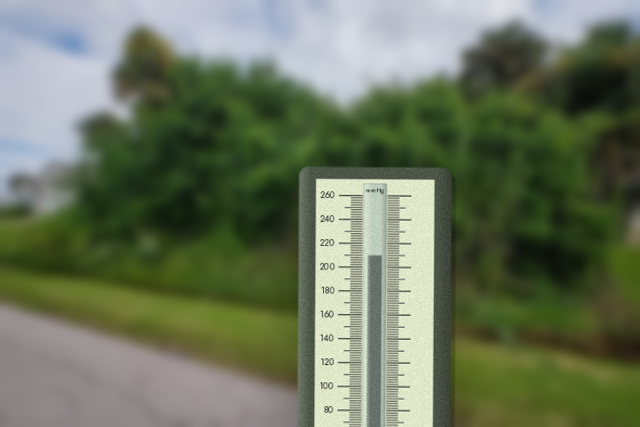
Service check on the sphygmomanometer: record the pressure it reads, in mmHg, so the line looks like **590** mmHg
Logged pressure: **210** mmHg
